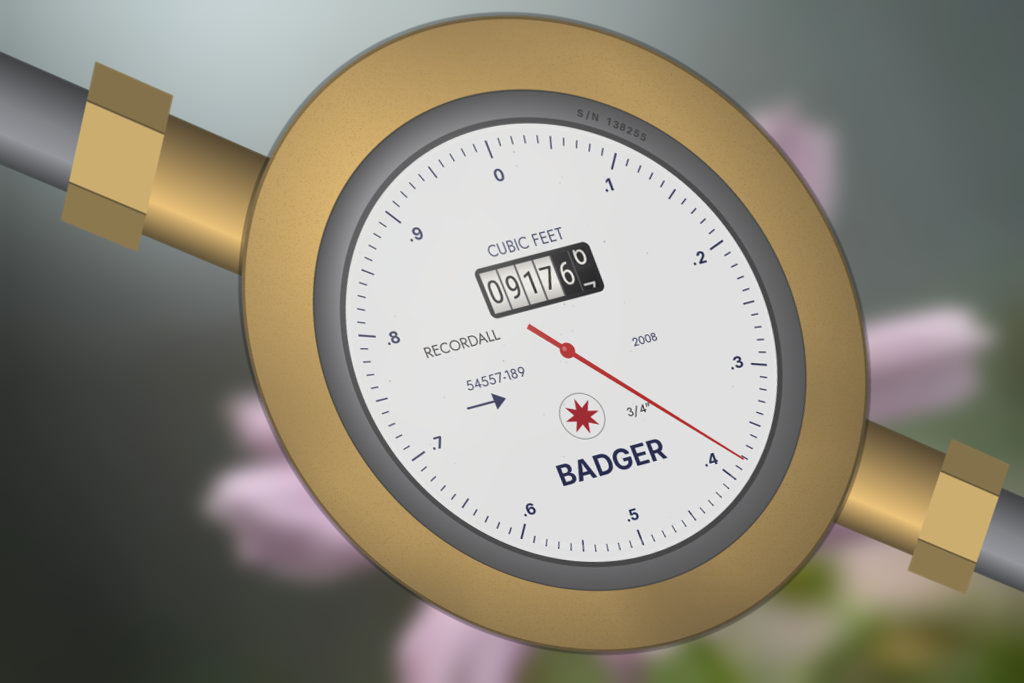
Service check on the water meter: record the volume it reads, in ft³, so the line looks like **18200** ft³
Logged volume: **91766.38** ft³
